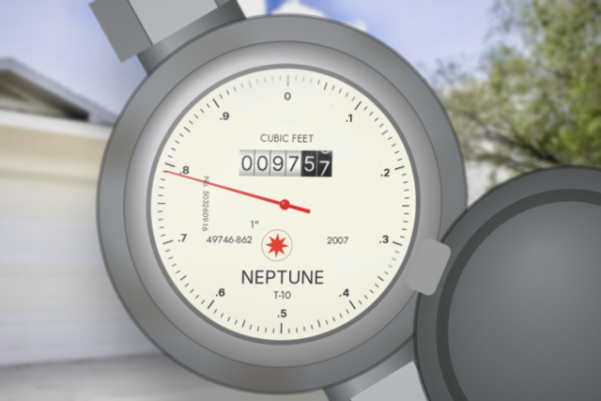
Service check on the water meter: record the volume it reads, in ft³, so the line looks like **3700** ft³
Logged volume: **9756.79** ft³
